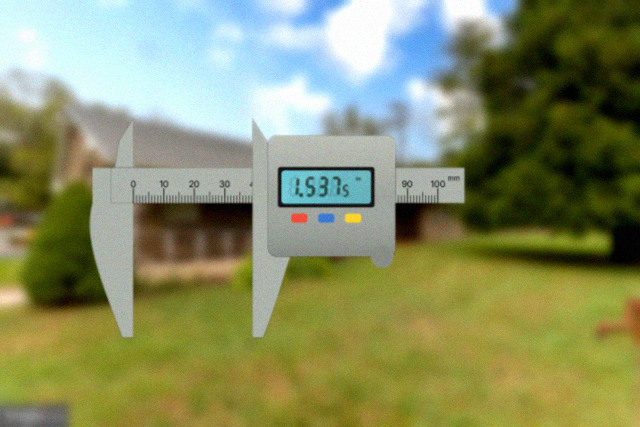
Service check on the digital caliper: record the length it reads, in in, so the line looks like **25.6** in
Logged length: **1.5375** in
